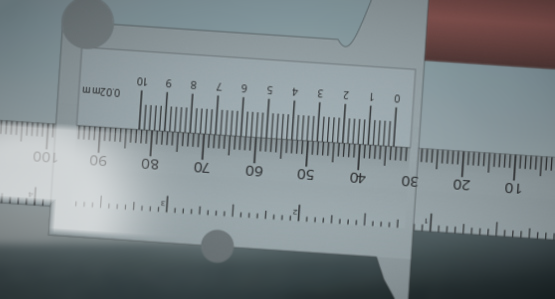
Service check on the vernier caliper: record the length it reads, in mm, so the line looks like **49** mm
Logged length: **33.5** mm
